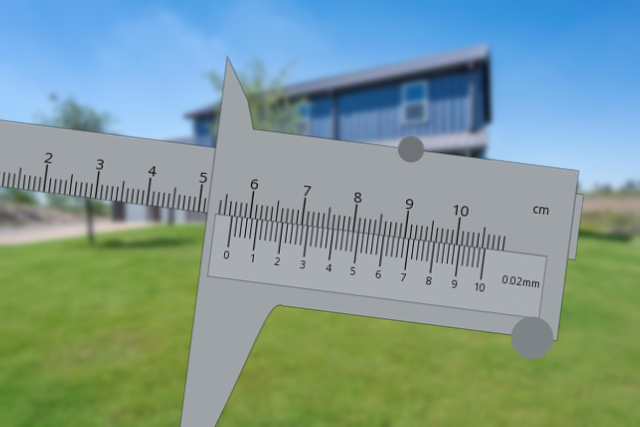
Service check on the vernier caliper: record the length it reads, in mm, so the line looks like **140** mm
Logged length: **56.5** mm
